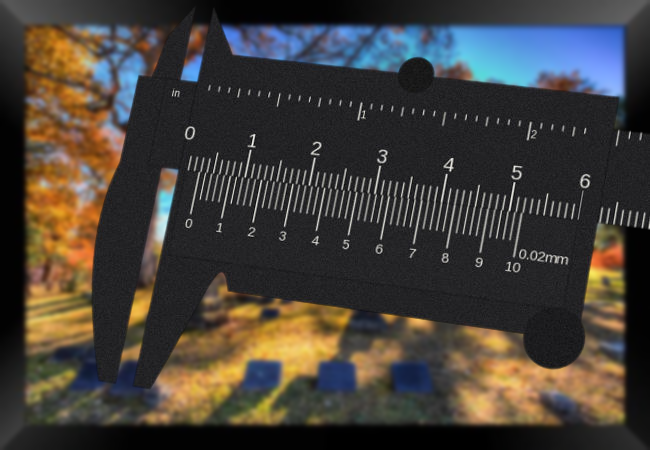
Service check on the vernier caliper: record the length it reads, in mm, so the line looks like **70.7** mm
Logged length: **2.8** mm
